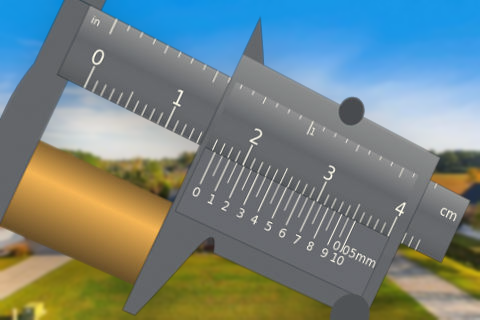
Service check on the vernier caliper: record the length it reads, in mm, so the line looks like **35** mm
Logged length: **16.4** mm
